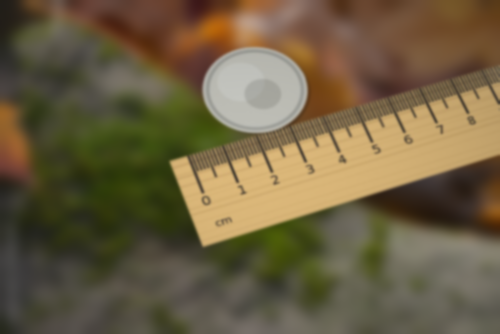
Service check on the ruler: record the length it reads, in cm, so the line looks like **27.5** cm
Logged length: **3** cm
